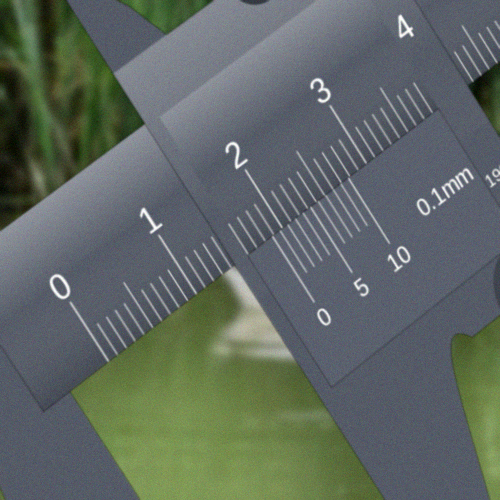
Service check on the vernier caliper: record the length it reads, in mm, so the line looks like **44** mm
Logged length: **18.8** mm
